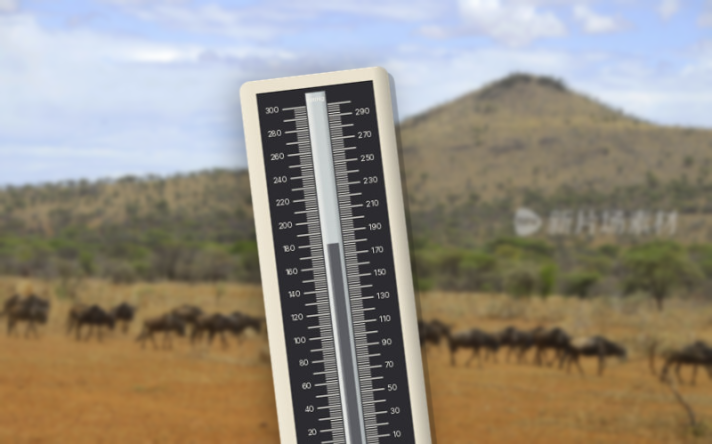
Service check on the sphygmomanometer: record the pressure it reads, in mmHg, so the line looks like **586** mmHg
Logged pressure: **180** mmHg
